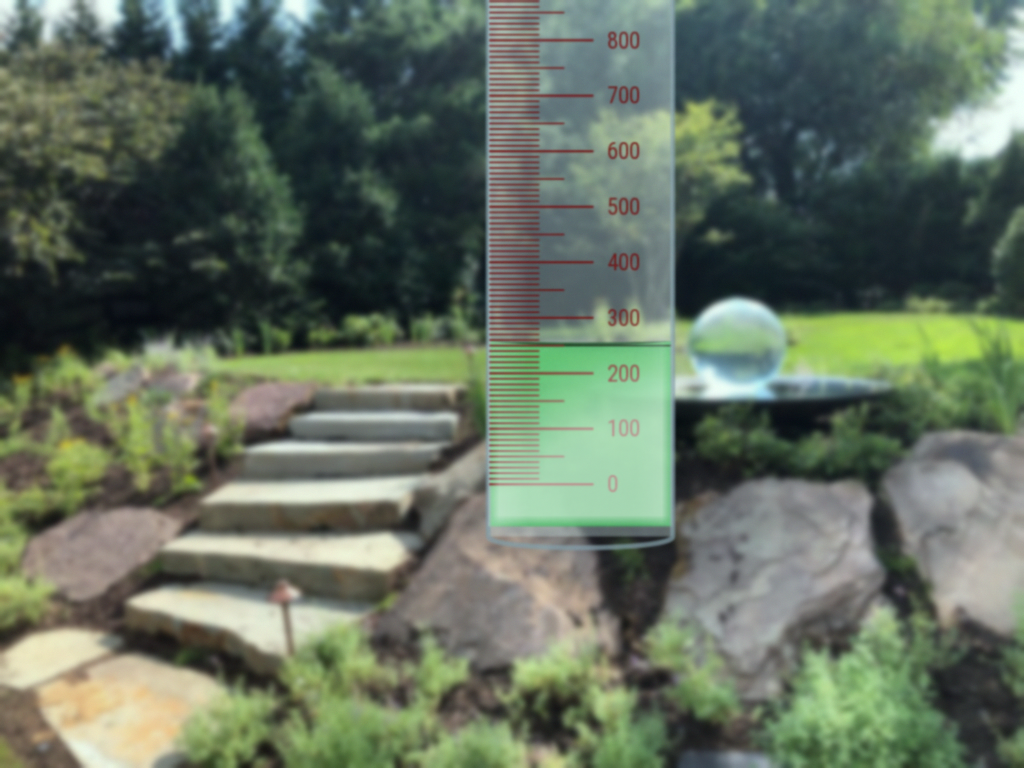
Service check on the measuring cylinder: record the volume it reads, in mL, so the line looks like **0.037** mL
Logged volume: **250** mL
